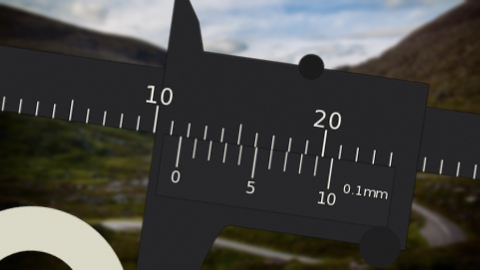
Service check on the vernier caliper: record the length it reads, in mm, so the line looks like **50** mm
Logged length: **11.6** mm
